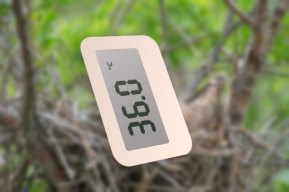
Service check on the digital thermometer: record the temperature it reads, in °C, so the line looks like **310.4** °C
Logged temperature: **36.0** °C
